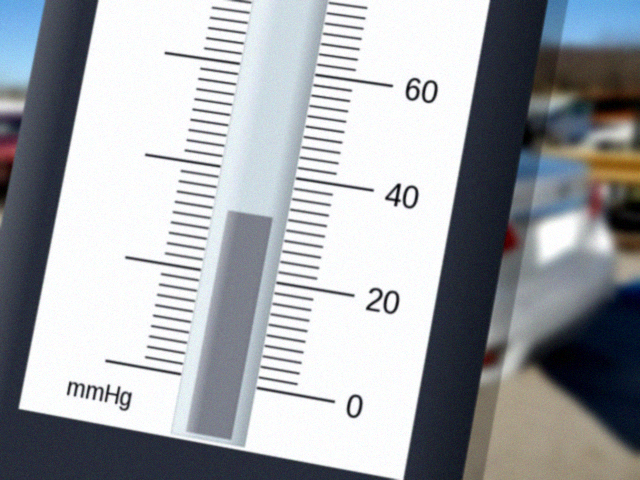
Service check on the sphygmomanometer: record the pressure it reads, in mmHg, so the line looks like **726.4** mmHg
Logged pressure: **32** mmHg
